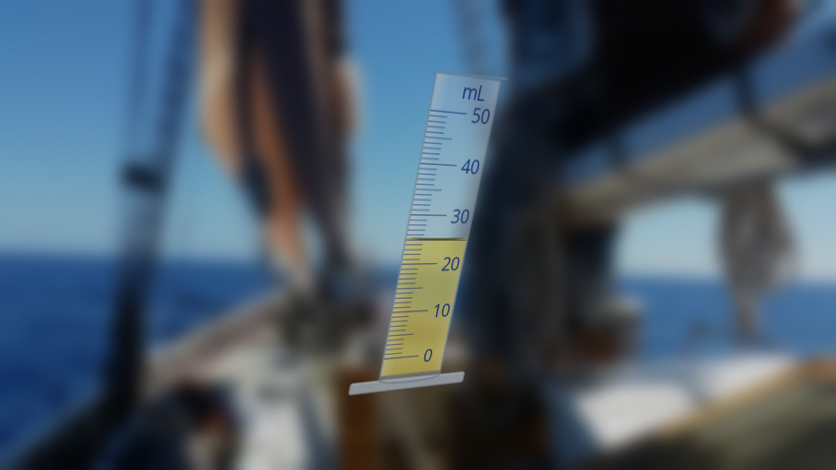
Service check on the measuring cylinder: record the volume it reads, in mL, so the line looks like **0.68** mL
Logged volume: **25** mL
